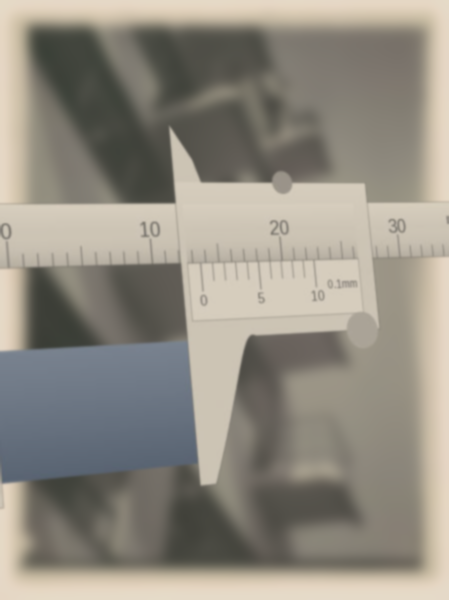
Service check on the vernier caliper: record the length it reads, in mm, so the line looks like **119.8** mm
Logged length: **13.6** mm
